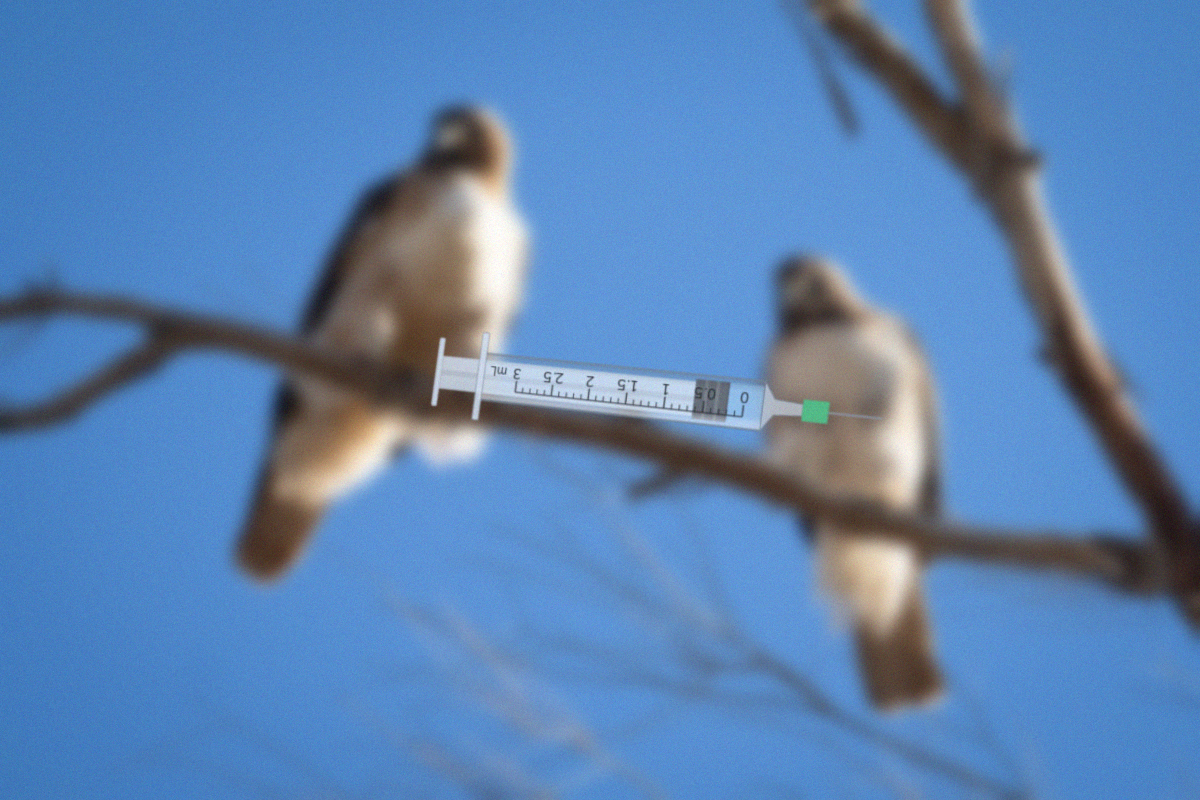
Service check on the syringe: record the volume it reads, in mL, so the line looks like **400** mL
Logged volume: **0.2** mL
